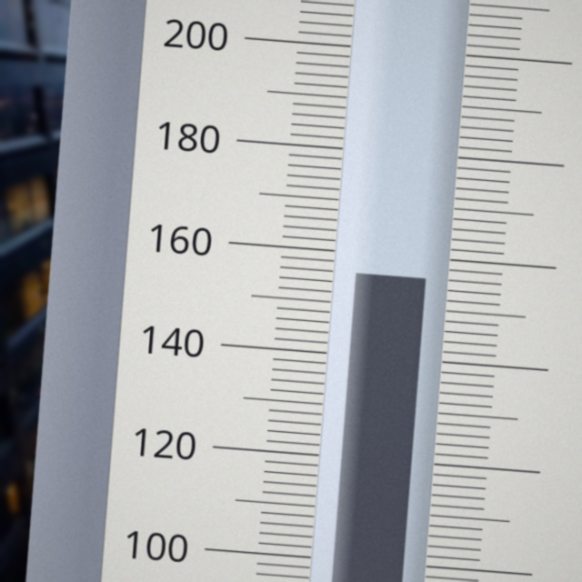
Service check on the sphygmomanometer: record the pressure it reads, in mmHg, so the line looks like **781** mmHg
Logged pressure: **156** mmHg
